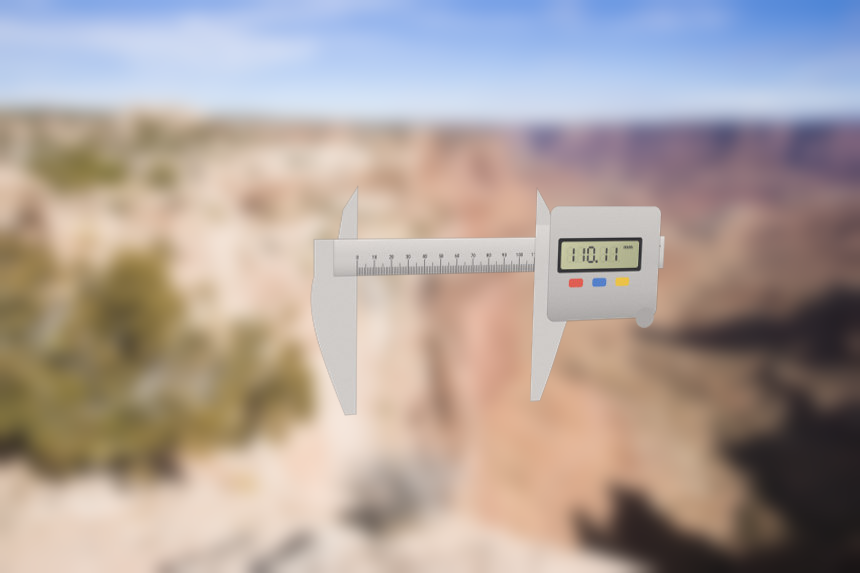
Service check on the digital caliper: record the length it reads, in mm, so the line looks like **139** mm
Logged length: **110.11** mm
